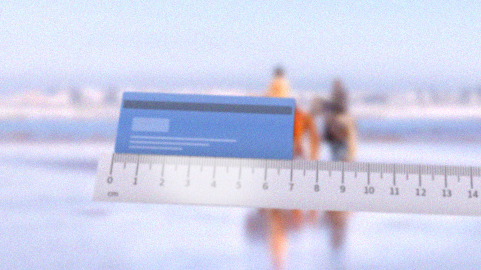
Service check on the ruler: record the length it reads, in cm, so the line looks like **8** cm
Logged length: **7** cm
